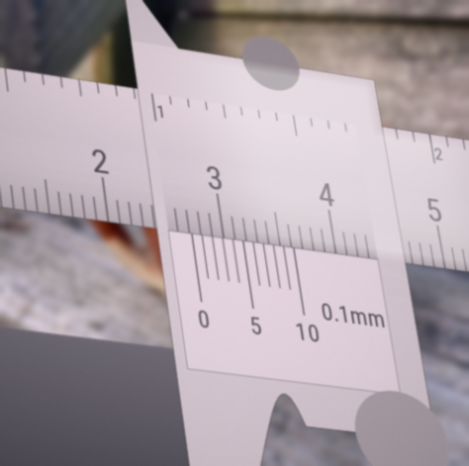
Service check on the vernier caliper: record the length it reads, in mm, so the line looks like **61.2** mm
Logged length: **27.2** mm
